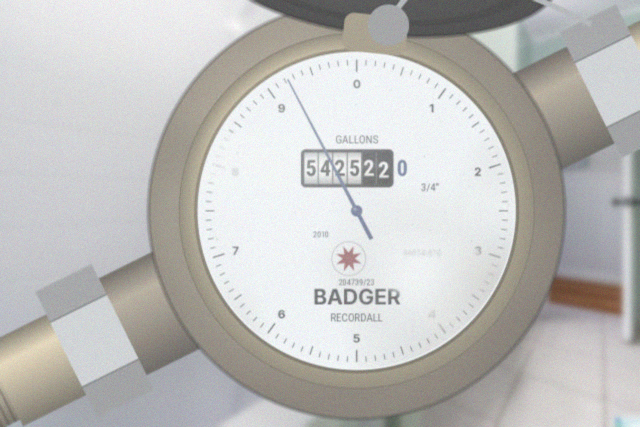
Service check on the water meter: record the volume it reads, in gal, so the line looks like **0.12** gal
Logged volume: **5425219.2** gal
